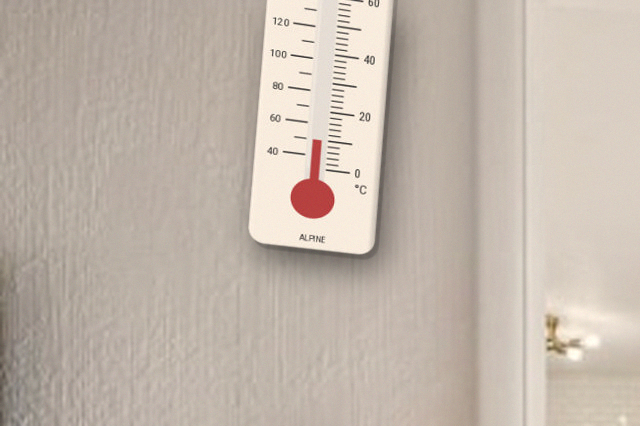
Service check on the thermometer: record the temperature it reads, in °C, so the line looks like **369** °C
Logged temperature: **10** °C
